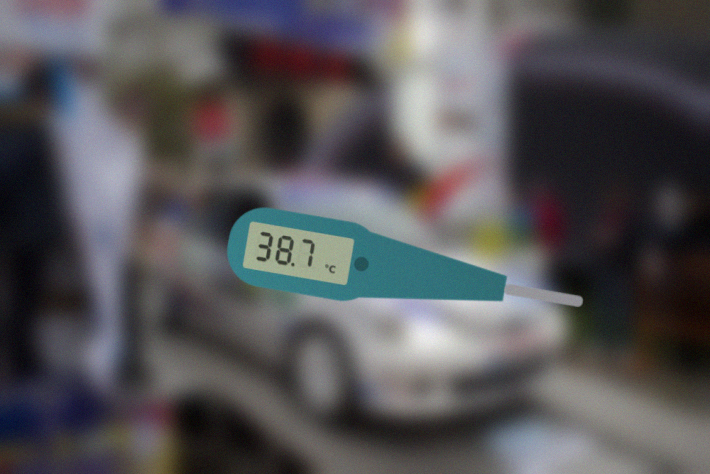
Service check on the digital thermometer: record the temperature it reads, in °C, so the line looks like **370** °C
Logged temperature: **38.7** °C
